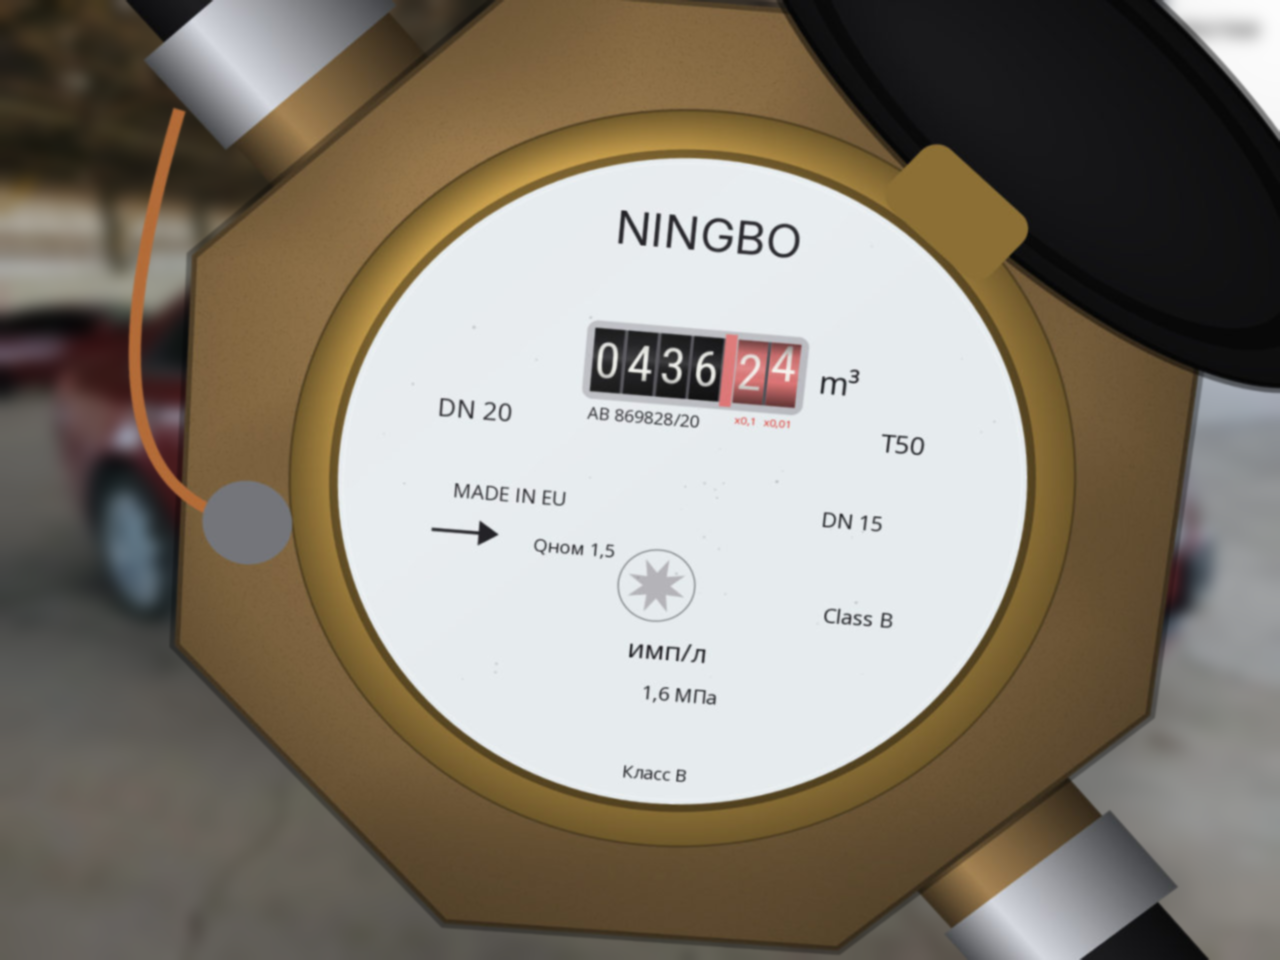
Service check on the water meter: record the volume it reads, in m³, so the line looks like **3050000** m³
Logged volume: **436.24** m³
